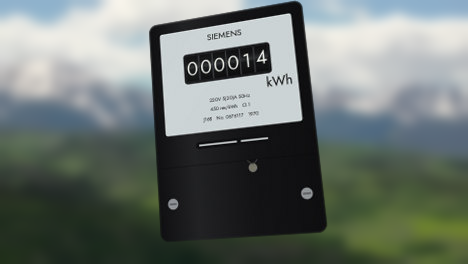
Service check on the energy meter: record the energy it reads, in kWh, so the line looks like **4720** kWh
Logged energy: **14** kWh
